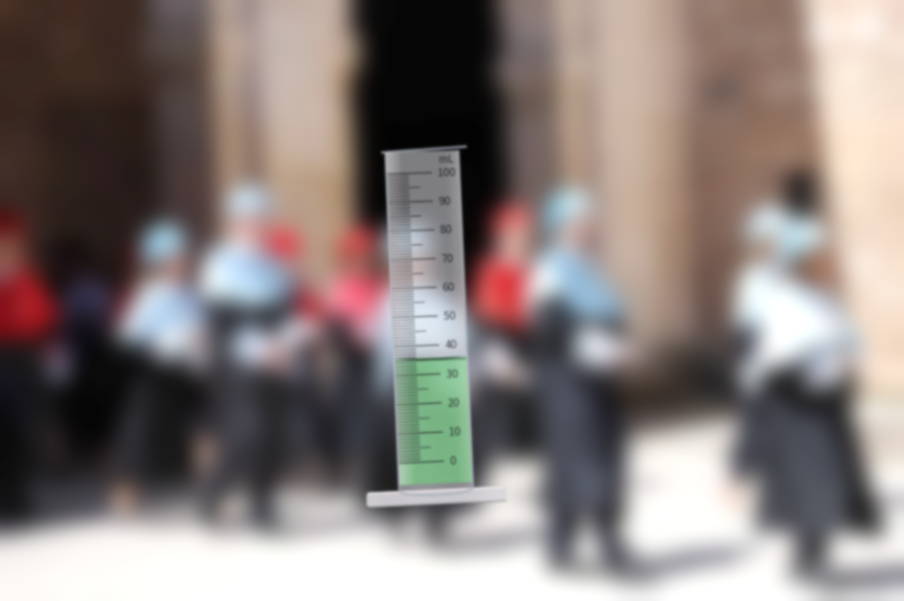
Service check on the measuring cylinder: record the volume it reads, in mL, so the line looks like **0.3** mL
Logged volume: **35** mL
